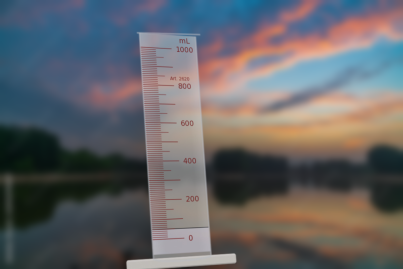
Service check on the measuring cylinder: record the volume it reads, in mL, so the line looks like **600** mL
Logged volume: **50** mL
